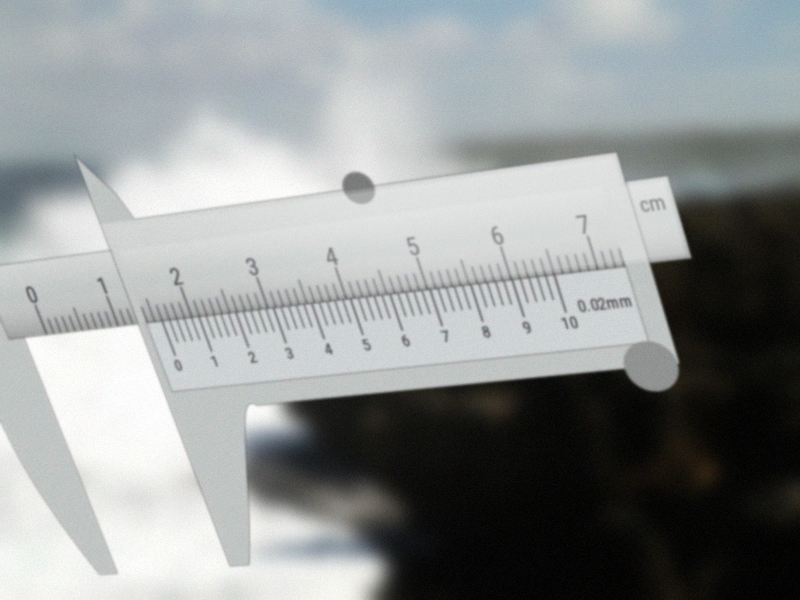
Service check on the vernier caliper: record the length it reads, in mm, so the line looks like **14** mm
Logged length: **16.0** mm
